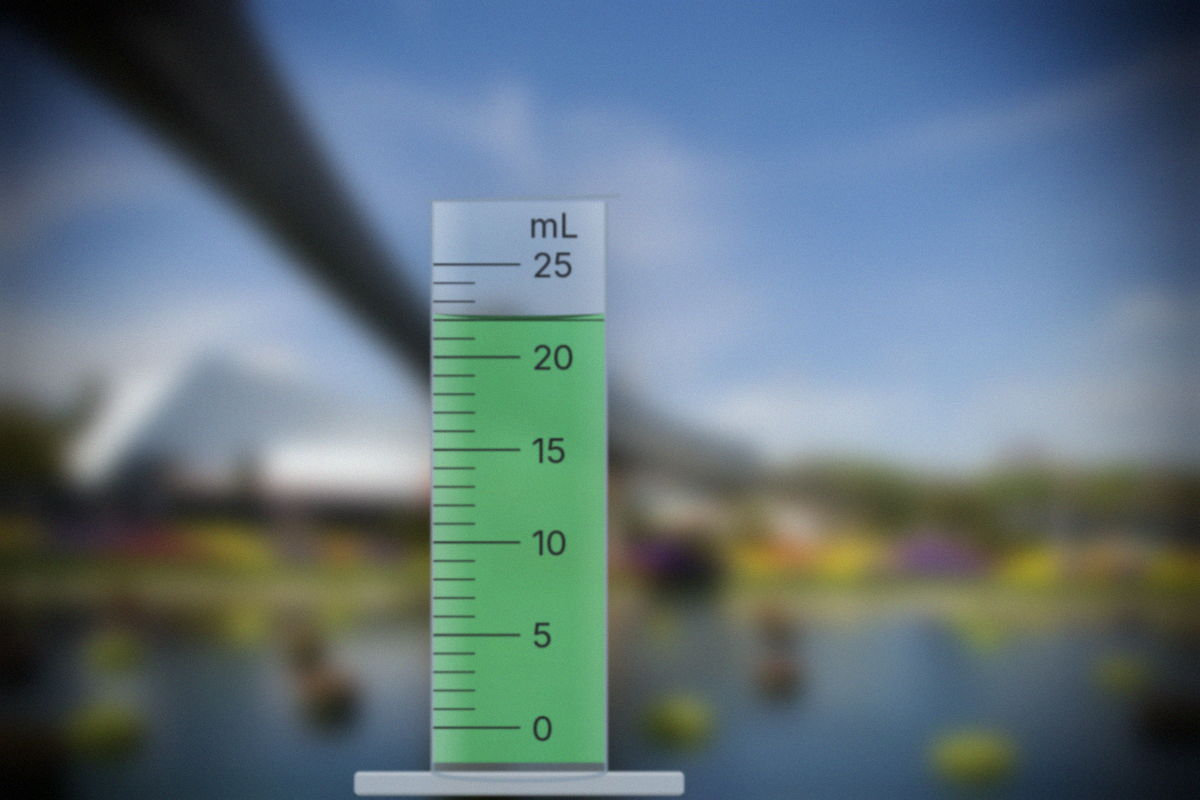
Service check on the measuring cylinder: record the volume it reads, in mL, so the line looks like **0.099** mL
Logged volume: **22** mL
